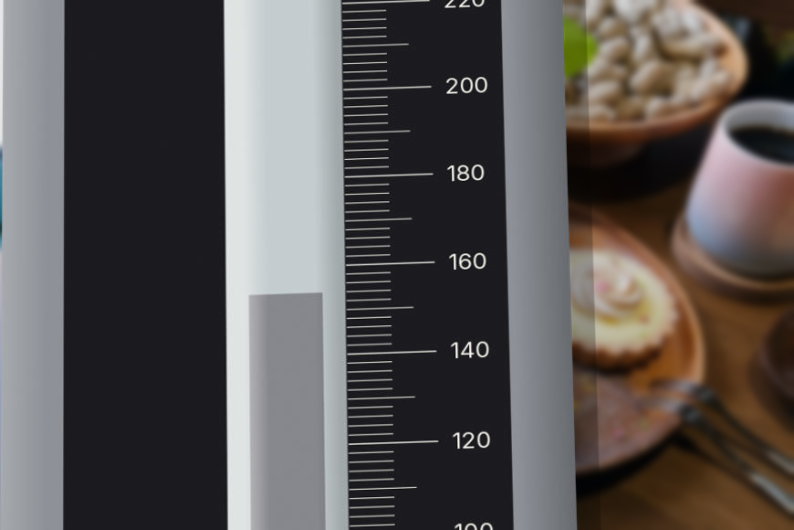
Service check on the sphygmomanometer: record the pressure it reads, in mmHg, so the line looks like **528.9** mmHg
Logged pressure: **154** mmHg
